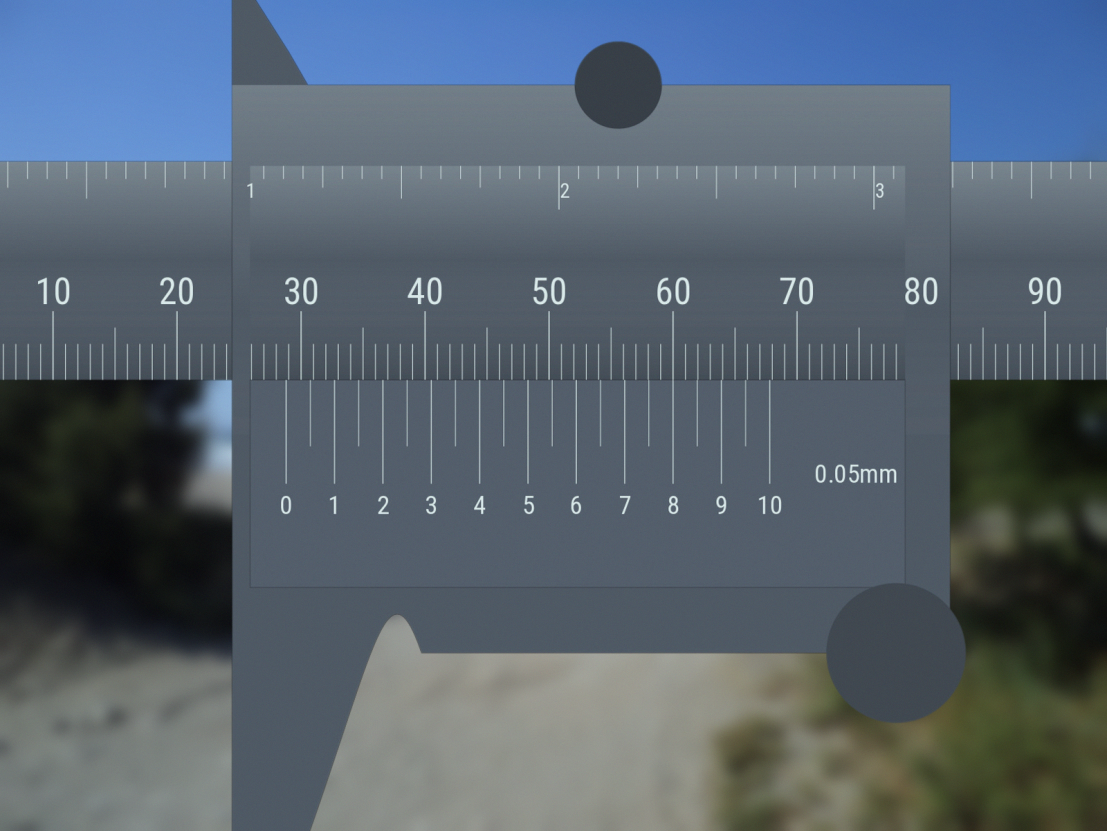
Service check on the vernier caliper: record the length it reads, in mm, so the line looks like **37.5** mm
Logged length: **28.8** mm
